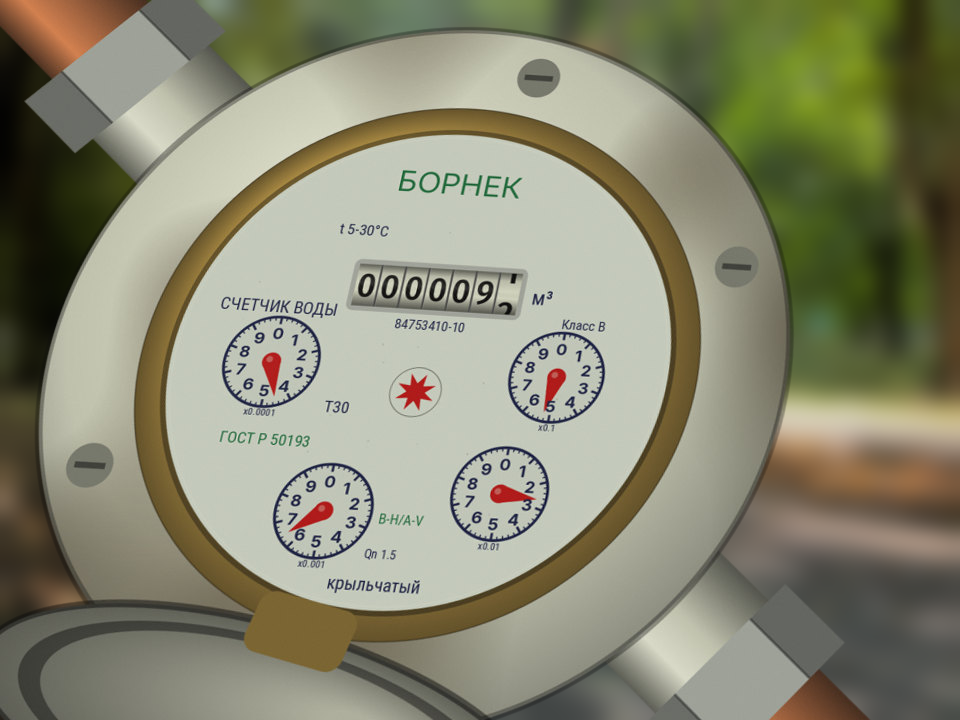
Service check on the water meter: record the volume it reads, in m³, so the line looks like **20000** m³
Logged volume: **91.5264** m³
